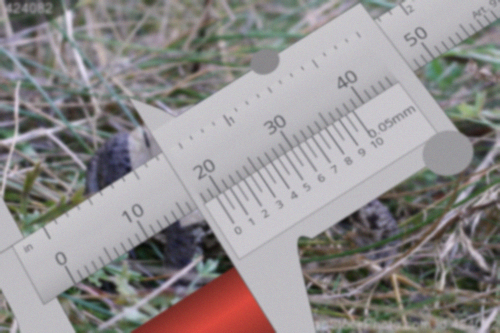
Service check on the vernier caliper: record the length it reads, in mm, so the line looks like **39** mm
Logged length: **19.4** mm
